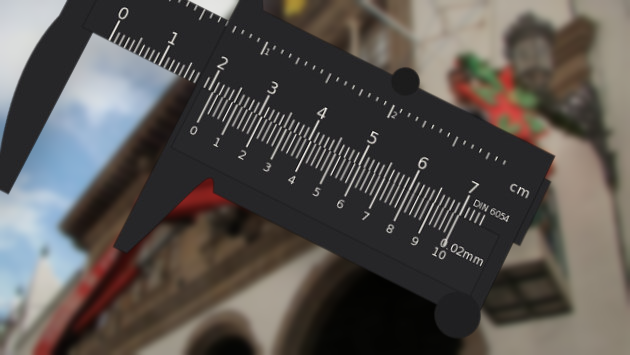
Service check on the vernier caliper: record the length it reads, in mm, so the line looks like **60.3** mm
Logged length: **20.8** mm
